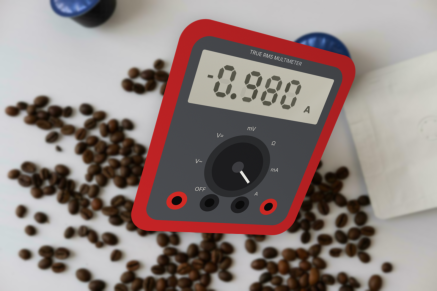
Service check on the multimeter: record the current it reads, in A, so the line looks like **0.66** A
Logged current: **-0.980** A
